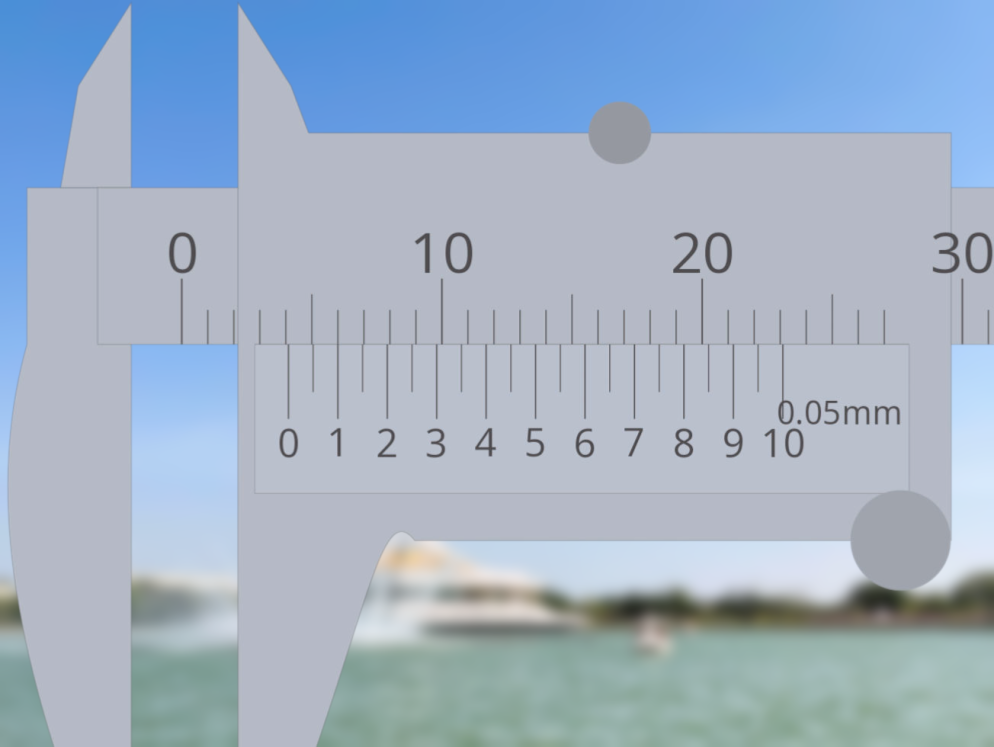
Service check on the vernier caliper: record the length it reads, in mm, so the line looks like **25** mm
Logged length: **4.10** mm
